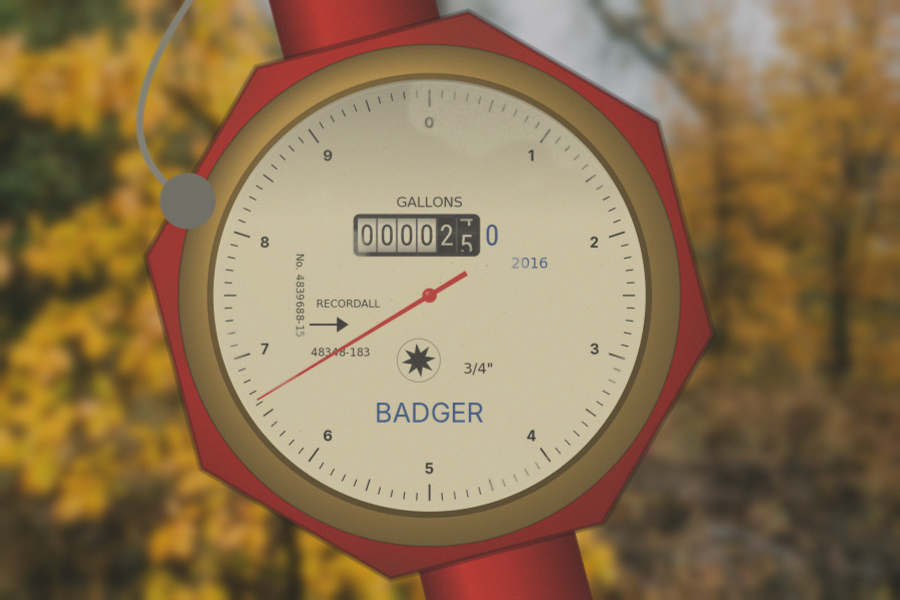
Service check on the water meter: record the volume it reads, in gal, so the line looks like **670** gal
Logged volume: **246.6** gal
